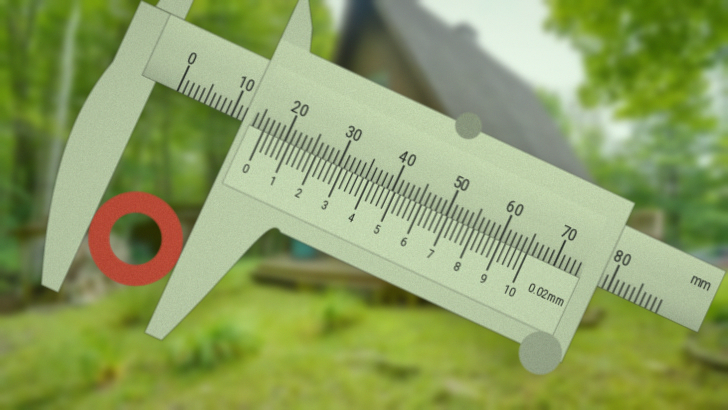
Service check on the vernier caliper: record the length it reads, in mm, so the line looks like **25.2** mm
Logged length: **16.0** mm
